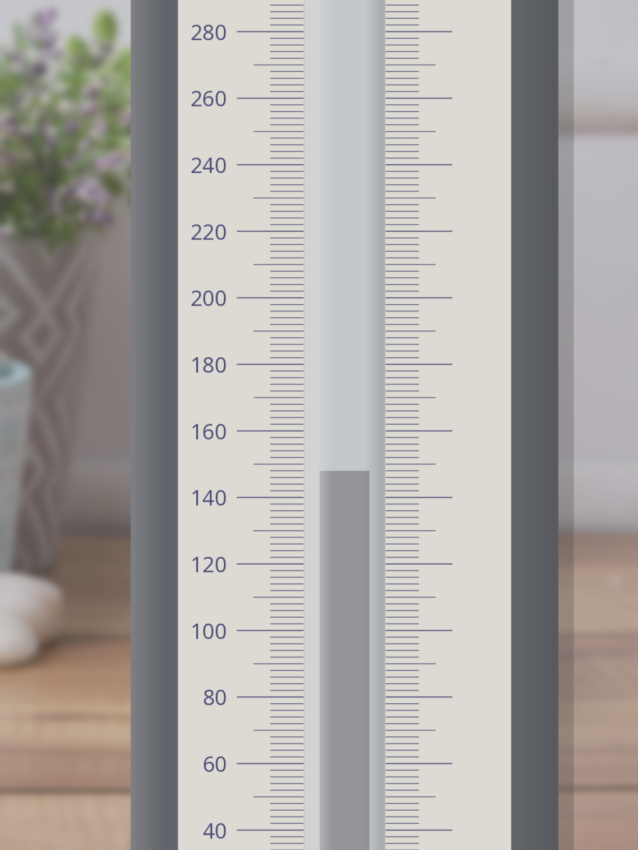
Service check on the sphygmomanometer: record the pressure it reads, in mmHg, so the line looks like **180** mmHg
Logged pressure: **148** mmHg
